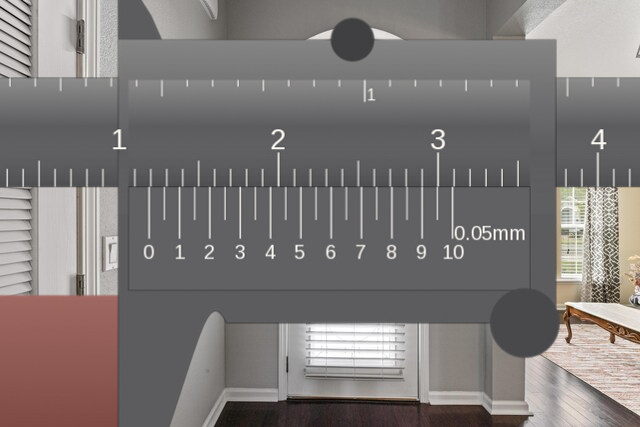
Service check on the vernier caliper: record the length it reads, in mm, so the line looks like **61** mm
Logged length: **11.9** mm
